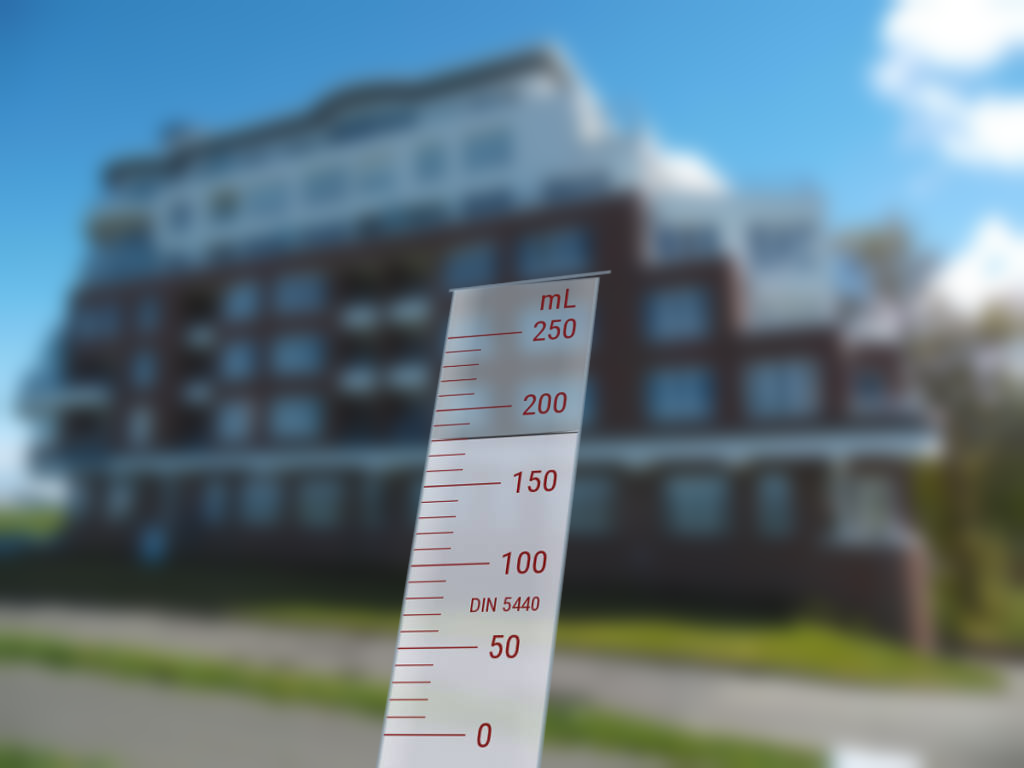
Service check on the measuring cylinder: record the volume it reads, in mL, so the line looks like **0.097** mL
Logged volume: **180** mL
